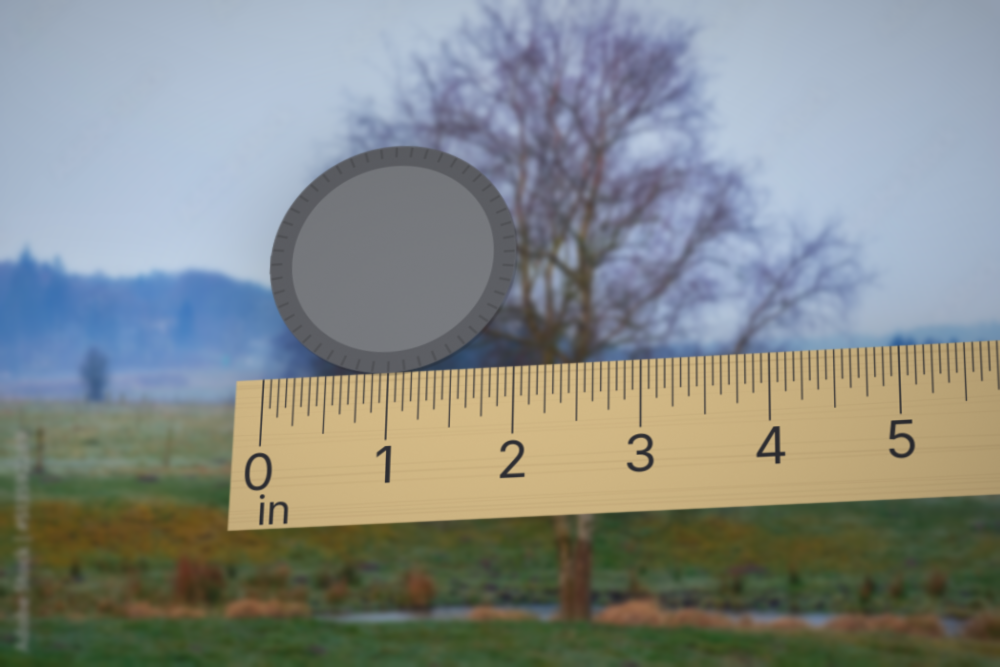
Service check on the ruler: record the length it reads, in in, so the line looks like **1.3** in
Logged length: **2** in
